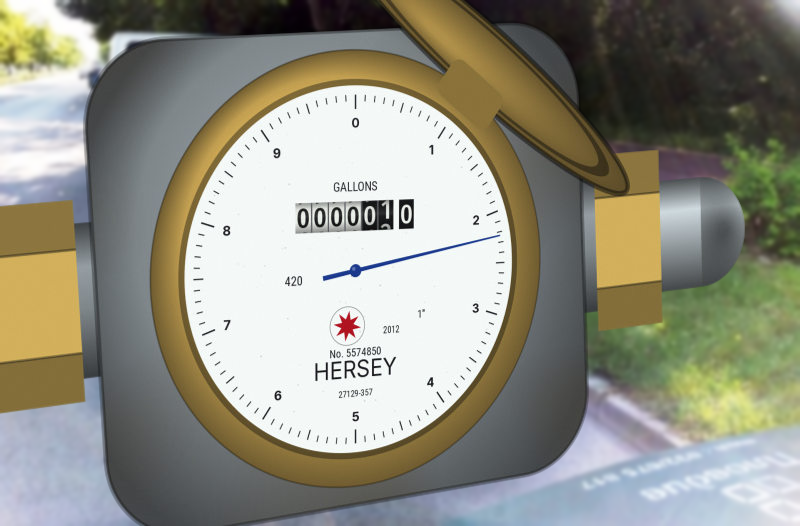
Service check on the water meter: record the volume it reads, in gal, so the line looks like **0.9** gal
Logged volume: **12.2** gal
